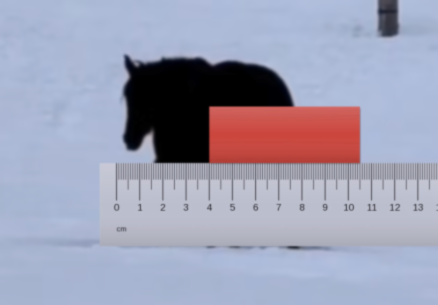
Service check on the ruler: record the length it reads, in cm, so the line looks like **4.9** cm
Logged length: **6.5** cm
